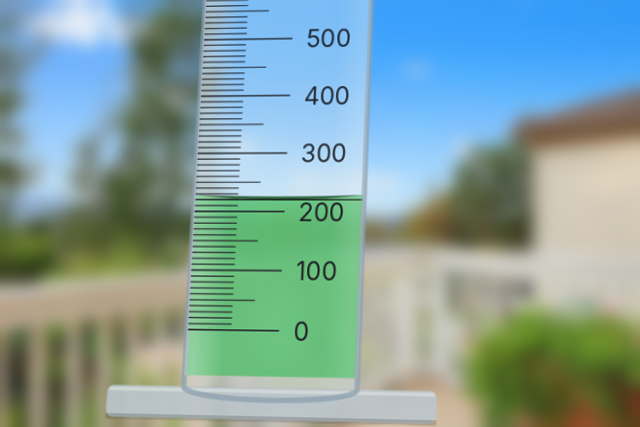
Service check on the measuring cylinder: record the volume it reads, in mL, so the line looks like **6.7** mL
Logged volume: **220** mL
